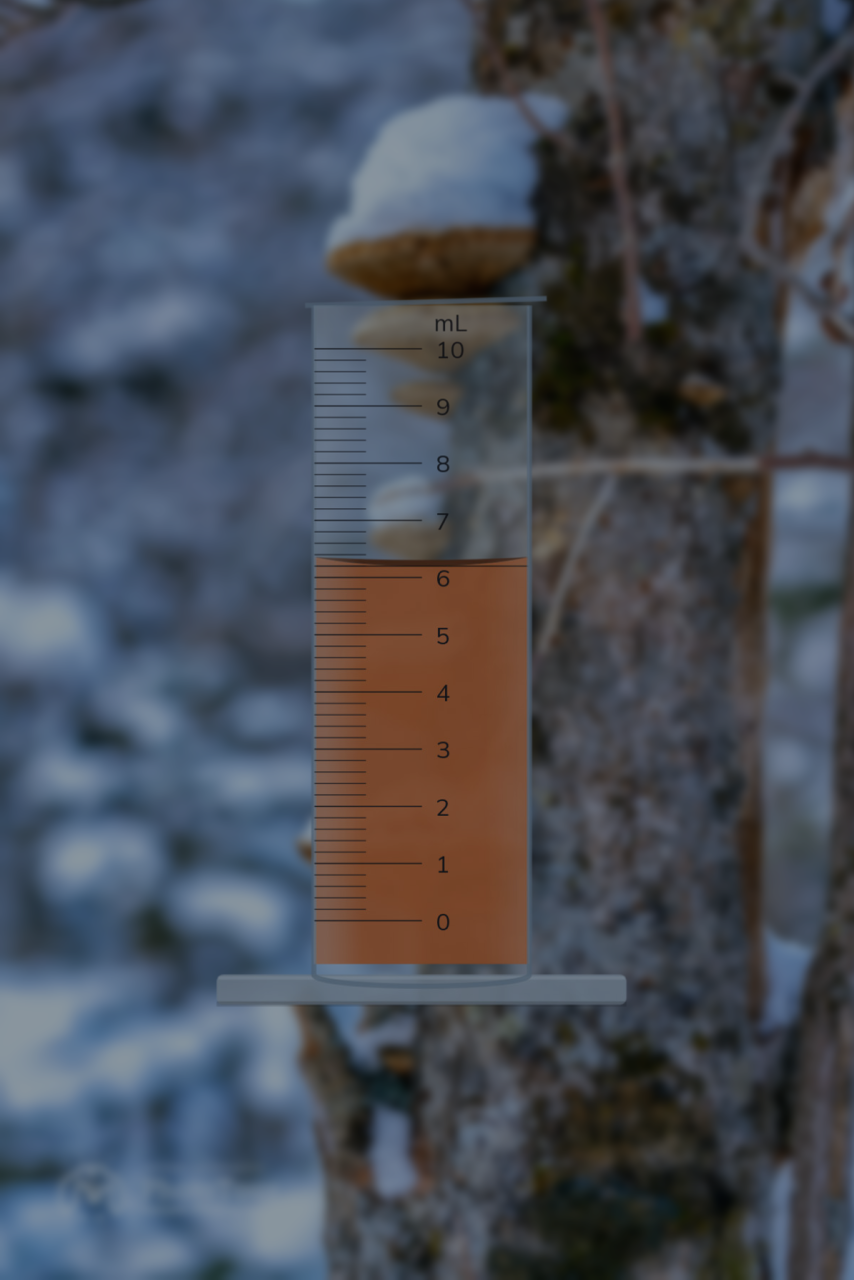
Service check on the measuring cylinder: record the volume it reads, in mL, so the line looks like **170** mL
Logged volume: **6.2** mL
